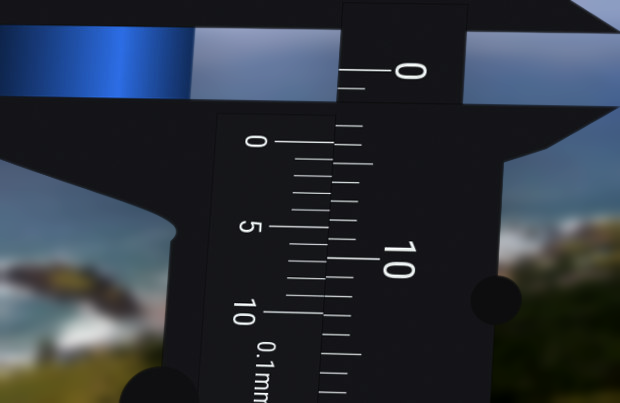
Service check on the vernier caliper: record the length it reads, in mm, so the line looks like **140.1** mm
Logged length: **3.9** mm
